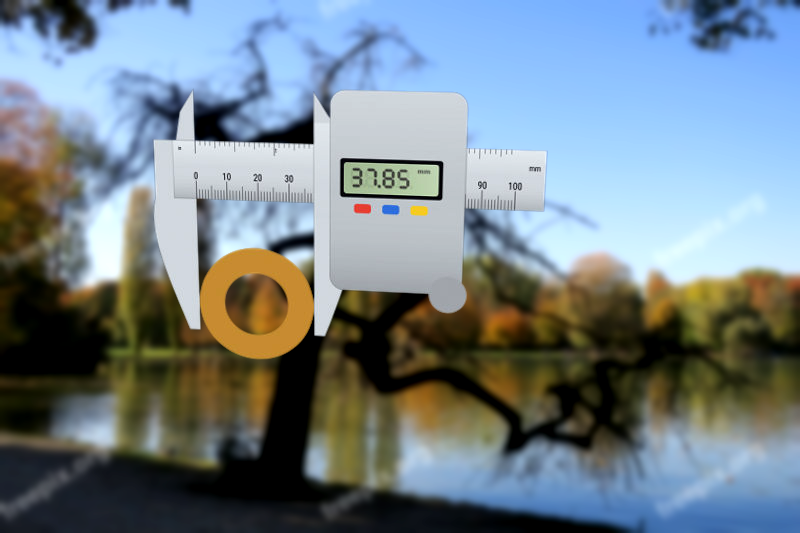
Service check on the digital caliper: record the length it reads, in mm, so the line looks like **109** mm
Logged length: **37.85** mm
